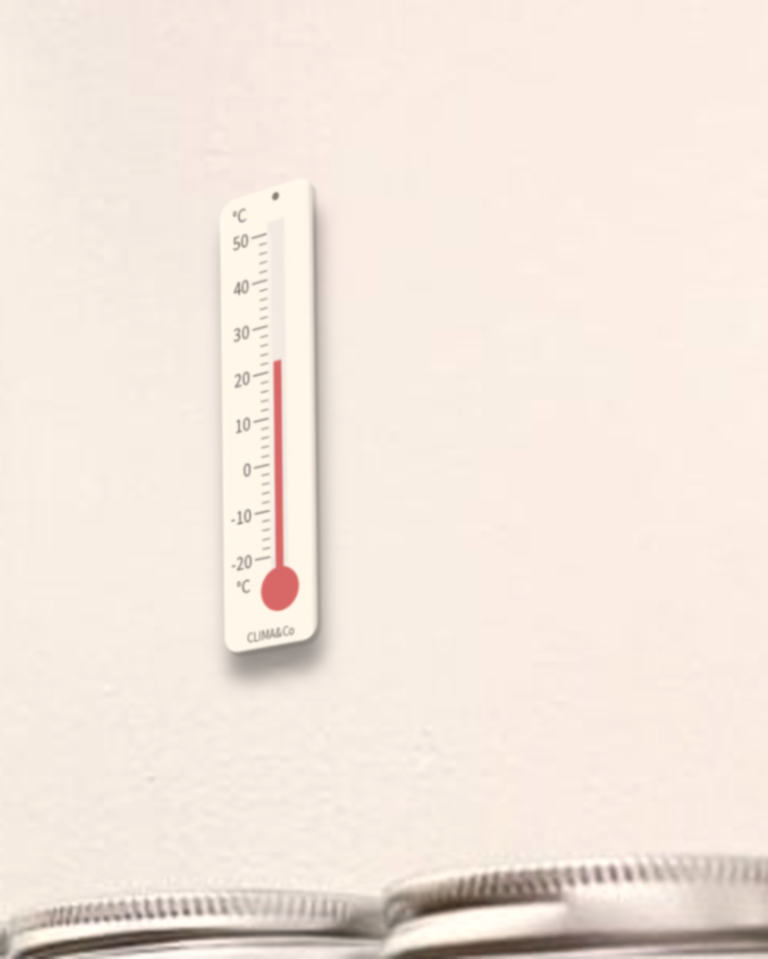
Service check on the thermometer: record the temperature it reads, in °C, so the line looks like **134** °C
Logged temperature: **22** °C
